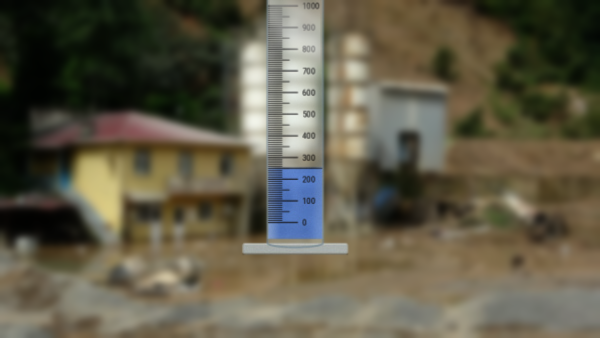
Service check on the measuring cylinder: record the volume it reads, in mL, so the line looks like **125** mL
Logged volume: **250** mL
